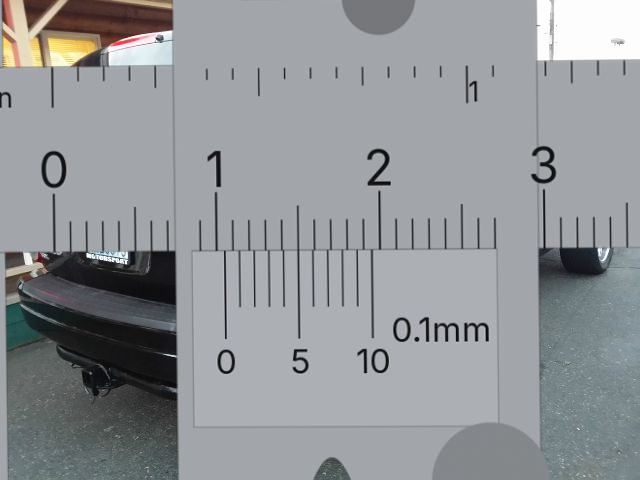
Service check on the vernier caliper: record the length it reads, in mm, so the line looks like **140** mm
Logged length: **10.5** mm
